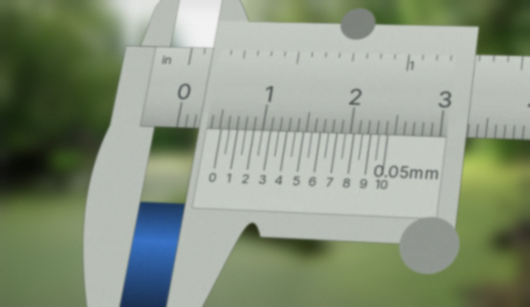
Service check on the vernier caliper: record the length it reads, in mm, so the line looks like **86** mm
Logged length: **5.2** mm
